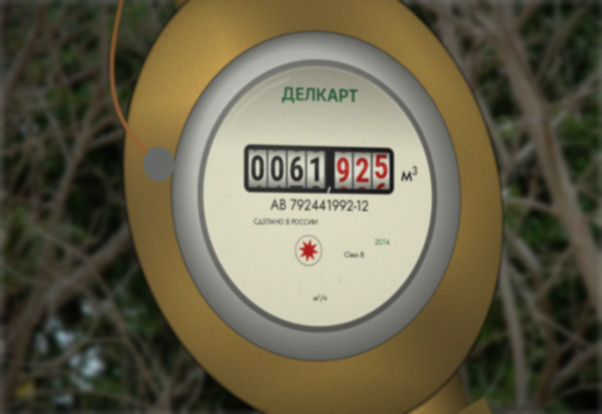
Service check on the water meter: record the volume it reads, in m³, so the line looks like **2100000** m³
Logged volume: **61.925** m³
